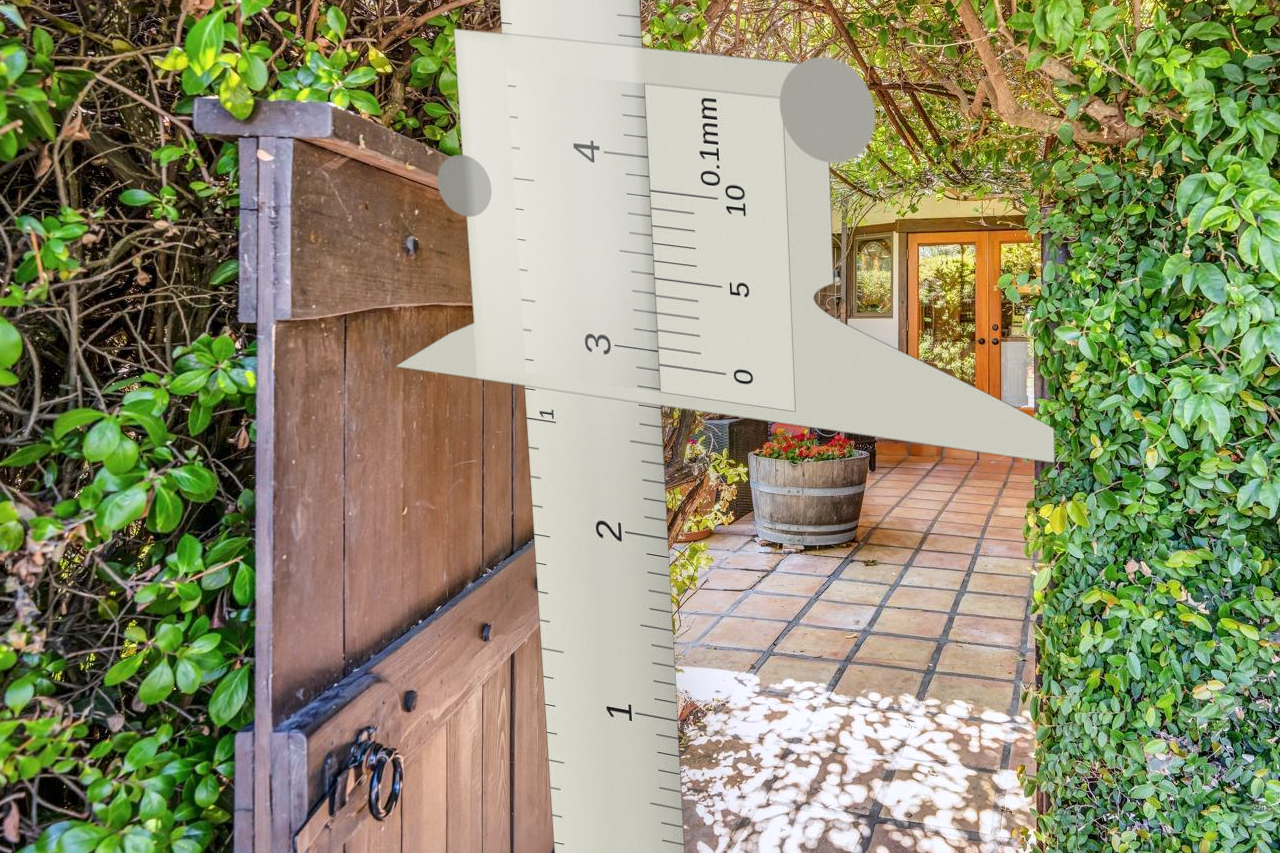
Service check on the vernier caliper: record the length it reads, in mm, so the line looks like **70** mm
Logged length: **29.3** mm
